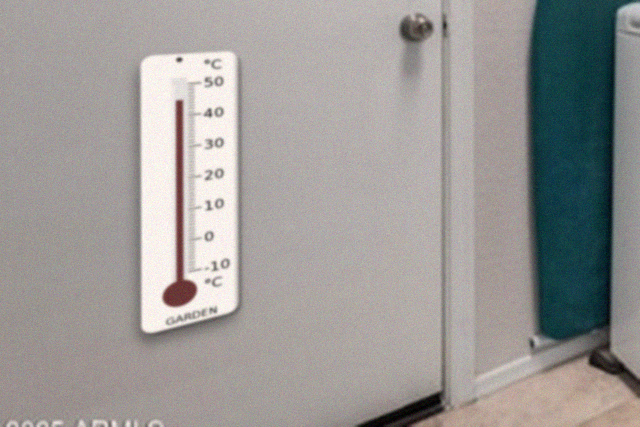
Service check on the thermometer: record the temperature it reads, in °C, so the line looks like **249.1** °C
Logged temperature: **45** °C
